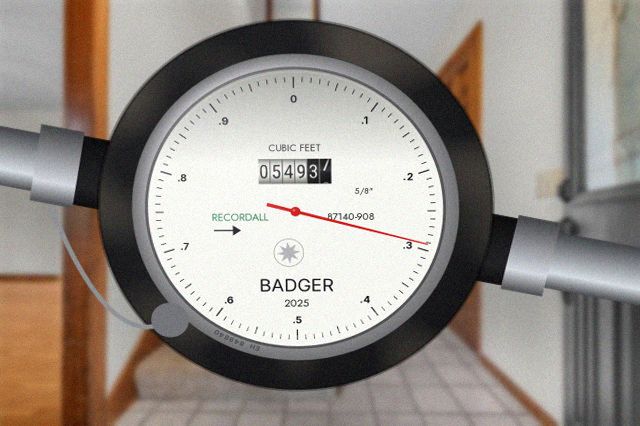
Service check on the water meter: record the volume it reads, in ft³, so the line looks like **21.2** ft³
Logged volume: **54937.29** ft³
